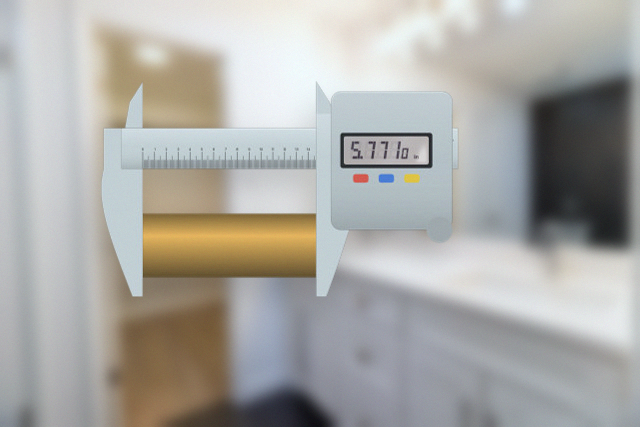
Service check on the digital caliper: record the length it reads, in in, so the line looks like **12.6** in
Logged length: **5.7710** in
